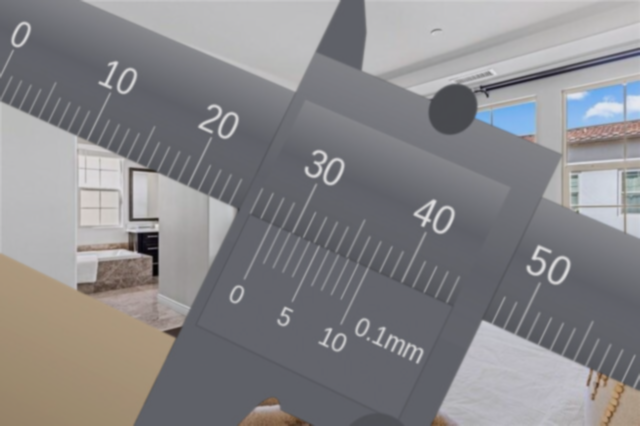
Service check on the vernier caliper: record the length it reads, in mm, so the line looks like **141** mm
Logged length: **28.0** mm
